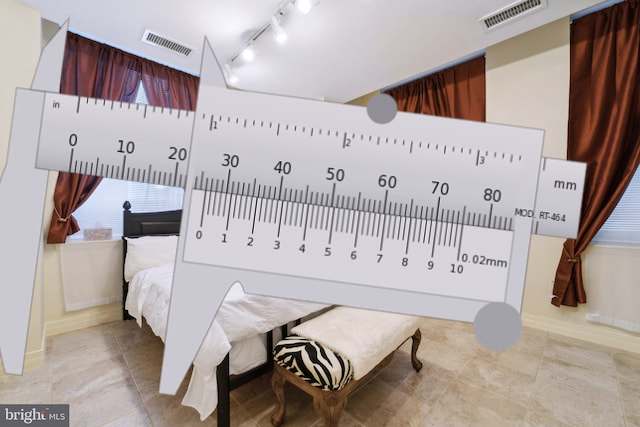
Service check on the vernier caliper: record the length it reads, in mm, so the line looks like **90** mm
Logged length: **26.0** mm
